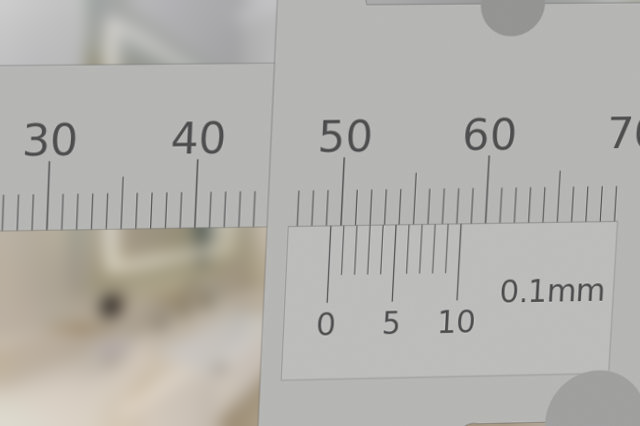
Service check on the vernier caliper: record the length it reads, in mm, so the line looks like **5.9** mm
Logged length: **49.3** mm
